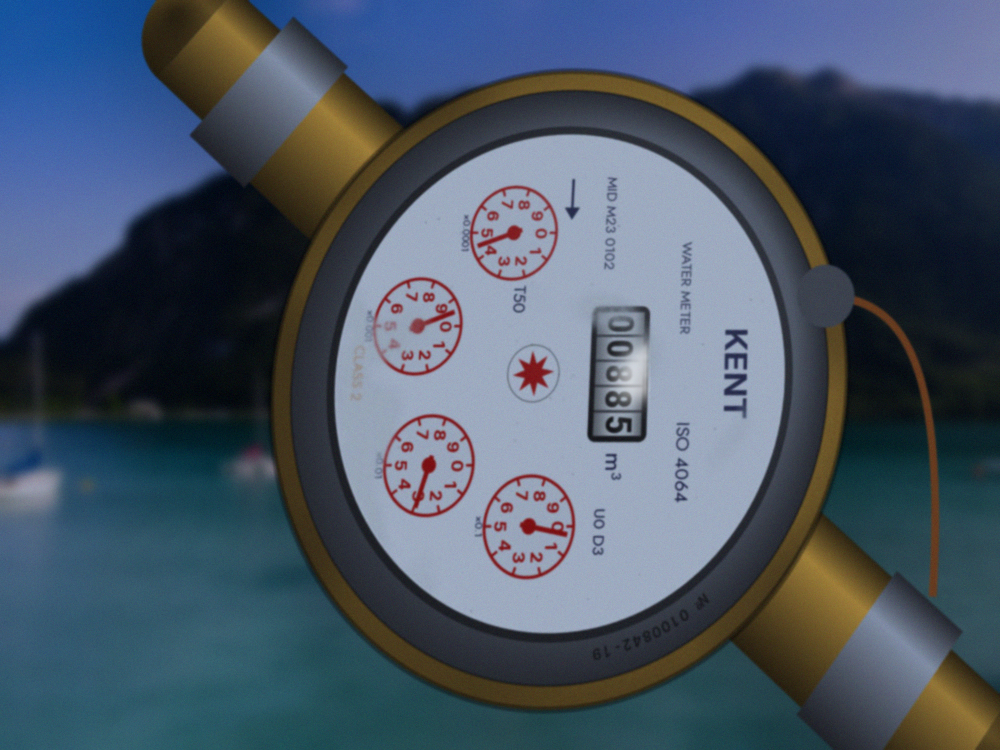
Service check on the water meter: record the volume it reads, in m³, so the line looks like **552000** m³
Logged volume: **885.0294** m³
